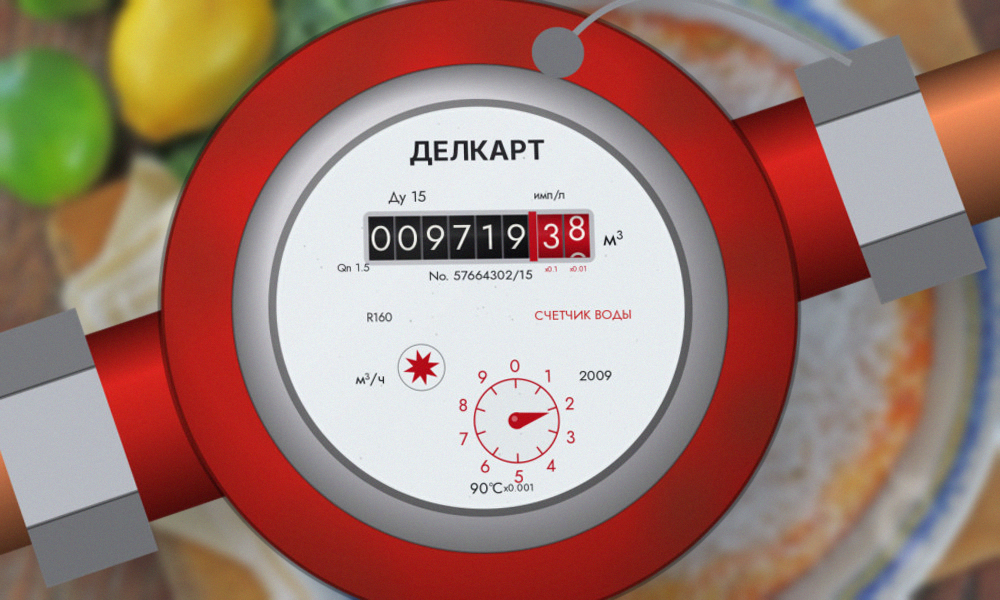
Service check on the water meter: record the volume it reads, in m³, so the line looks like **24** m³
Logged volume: **9719.382** m³
